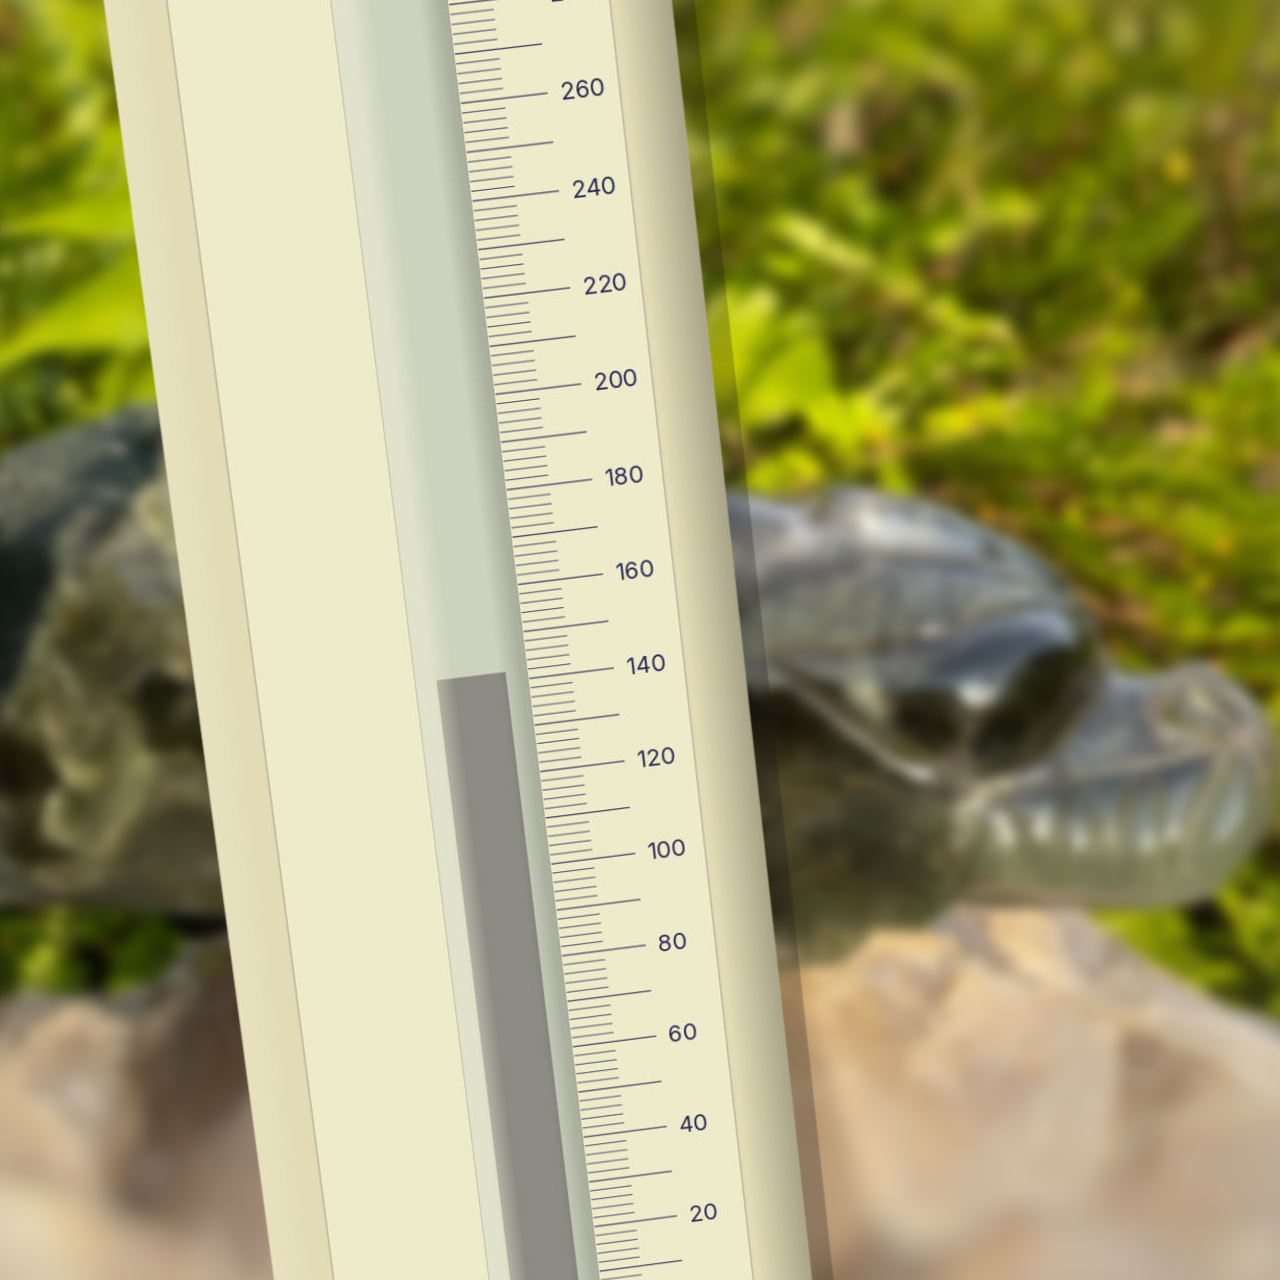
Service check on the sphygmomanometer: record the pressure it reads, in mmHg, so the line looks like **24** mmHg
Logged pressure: **142** mmHg
